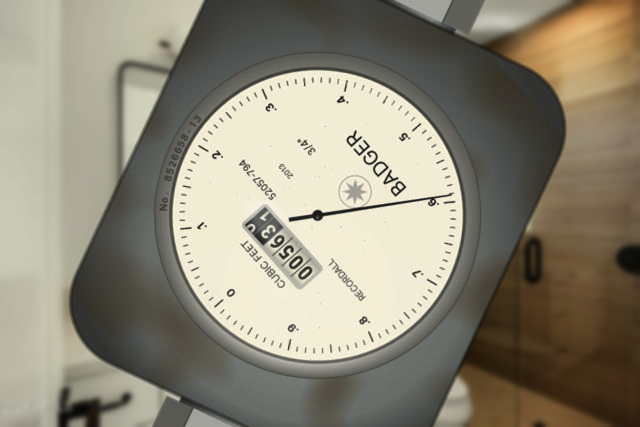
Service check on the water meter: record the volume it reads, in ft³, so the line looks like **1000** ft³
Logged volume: **5630.59** ft³
